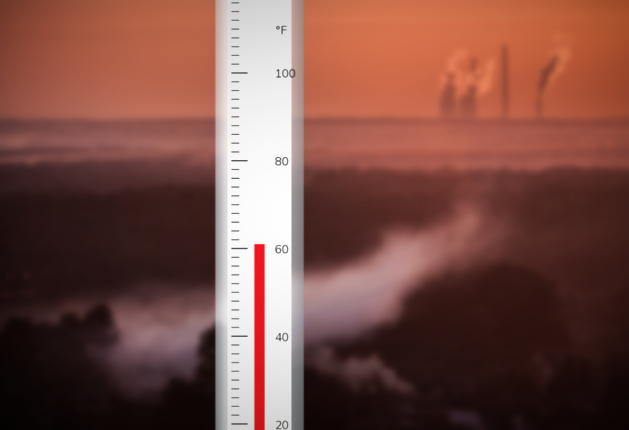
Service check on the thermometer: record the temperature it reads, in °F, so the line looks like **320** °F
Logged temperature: **61** °F
